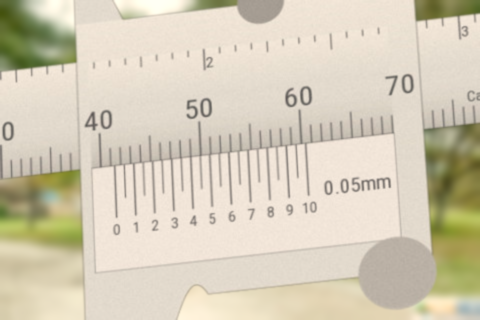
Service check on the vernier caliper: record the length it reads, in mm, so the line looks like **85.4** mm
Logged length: **41.4** mm
